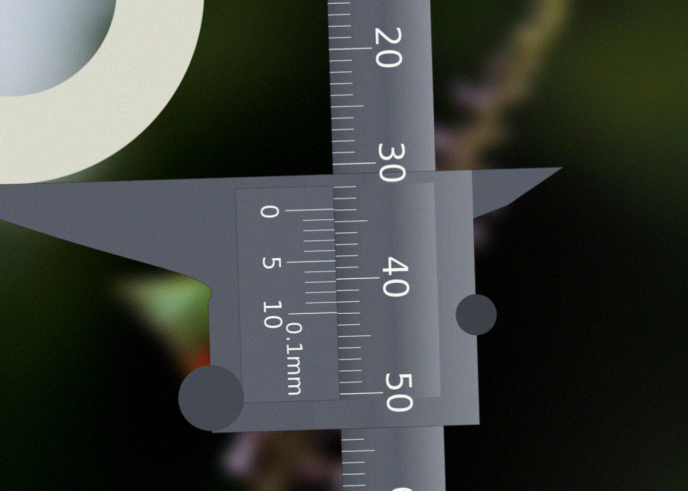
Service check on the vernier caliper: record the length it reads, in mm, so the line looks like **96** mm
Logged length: **33.9** mm
